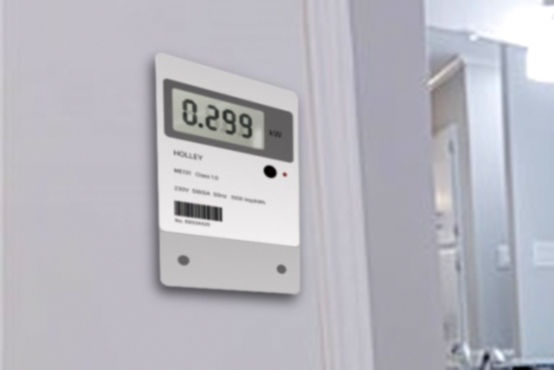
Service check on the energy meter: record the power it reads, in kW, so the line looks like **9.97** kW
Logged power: **0.299** kW
